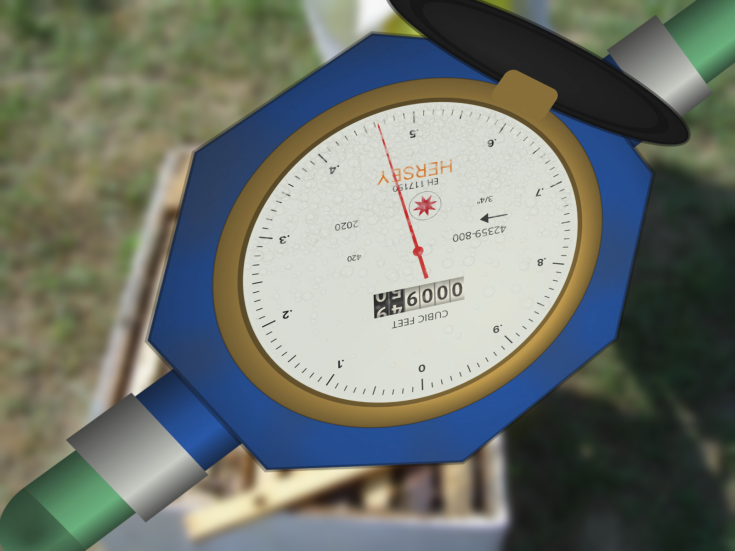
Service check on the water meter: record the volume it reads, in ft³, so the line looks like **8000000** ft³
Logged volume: **949.46** ft³
